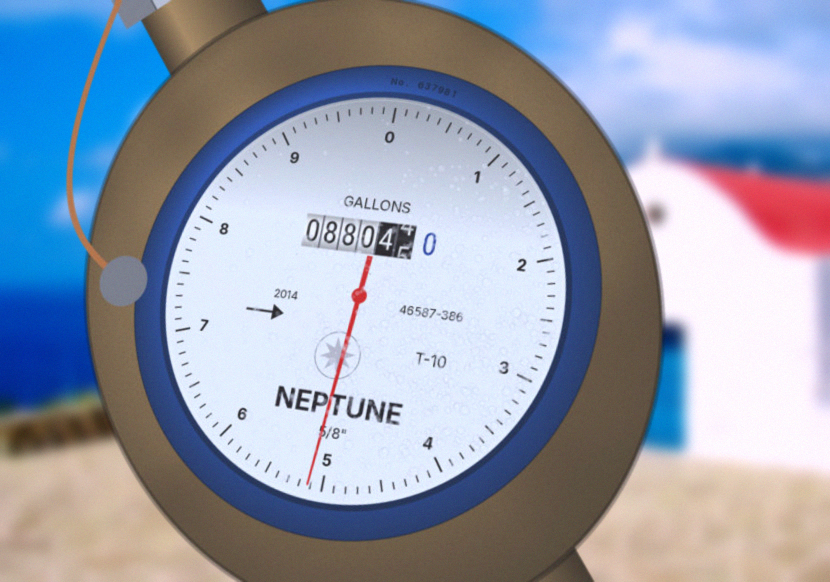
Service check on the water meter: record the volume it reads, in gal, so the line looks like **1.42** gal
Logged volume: **880445.1** gal
